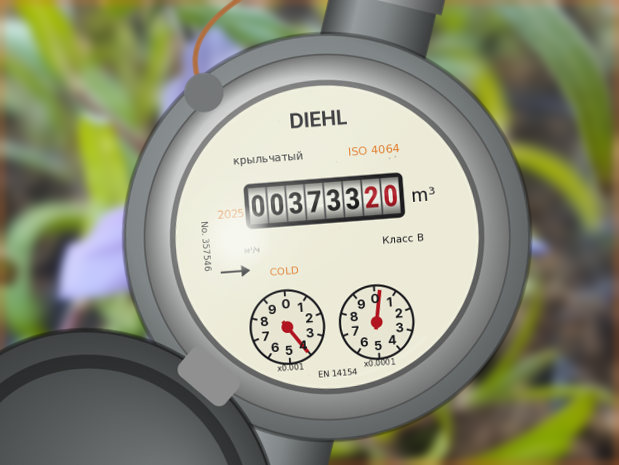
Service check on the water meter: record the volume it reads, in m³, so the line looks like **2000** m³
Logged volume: **3733.2040** m³
